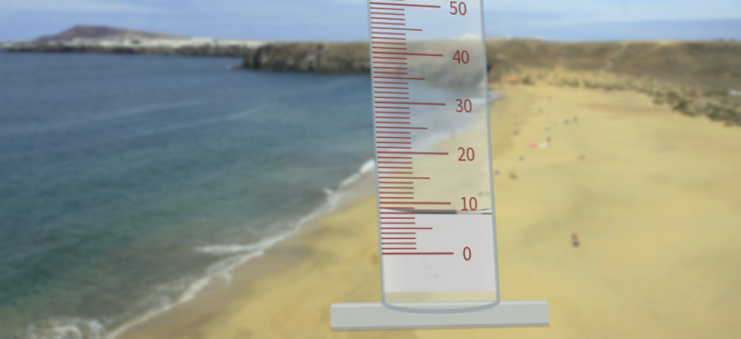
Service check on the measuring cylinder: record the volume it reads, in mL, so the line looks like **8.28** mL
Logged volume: **8** mL
